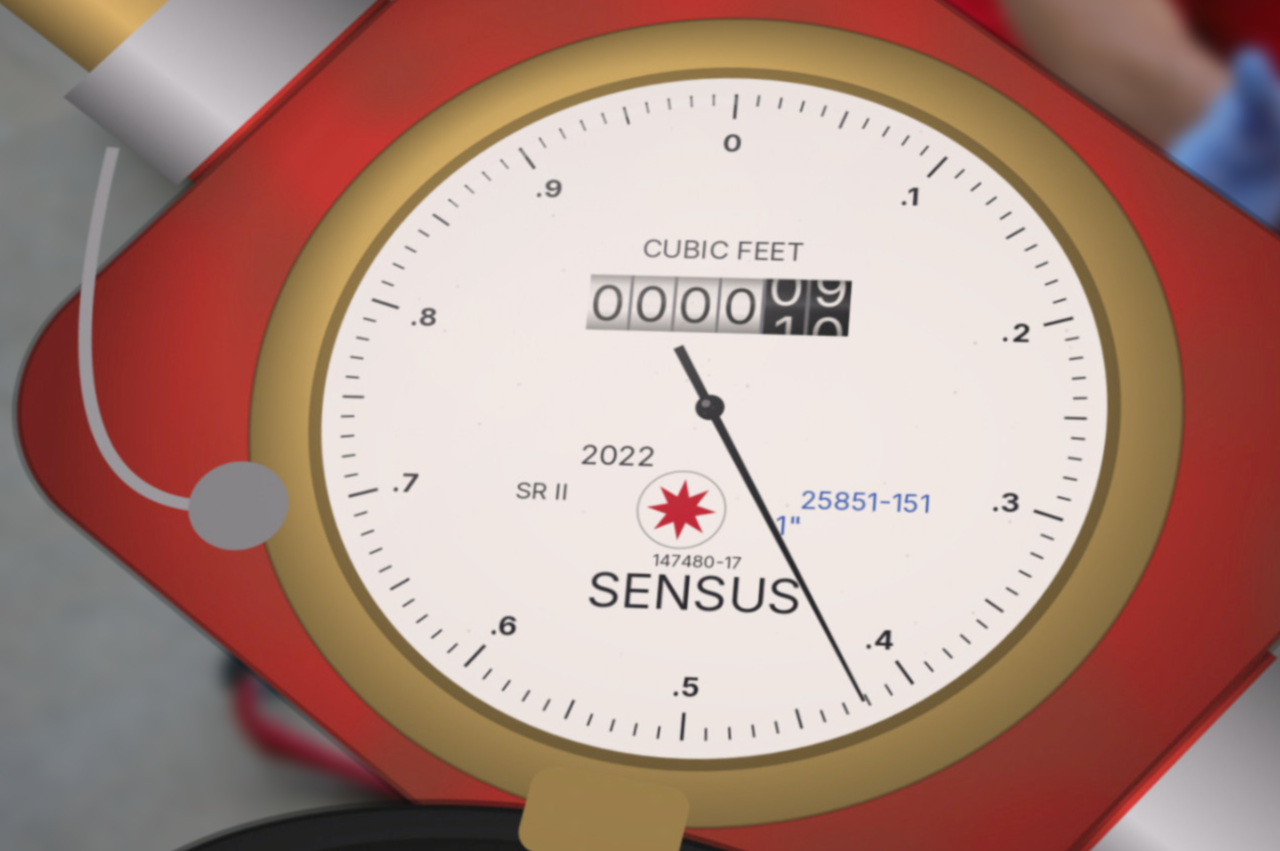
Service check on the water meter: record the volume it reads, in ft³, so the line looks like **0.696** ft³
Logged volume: **9.42** ft³
